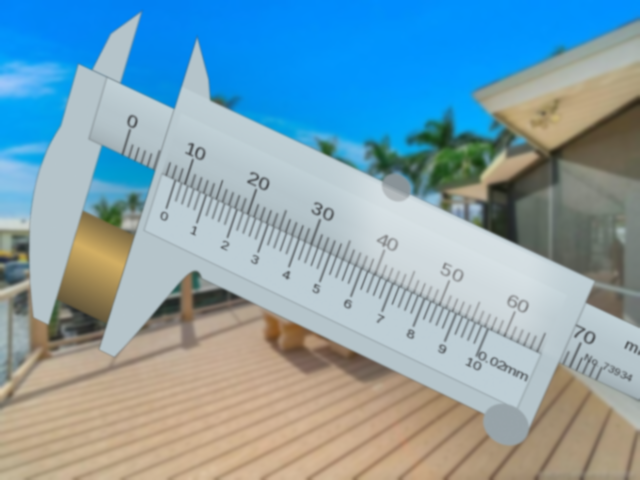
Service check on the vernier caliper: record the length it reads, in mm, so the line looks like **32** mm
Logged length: **8.5** mm
